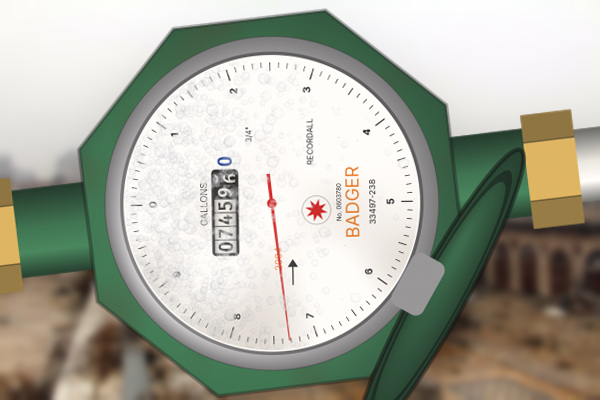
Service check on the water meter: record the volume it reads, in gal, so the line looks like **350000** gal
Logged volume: **745957.3** gal
